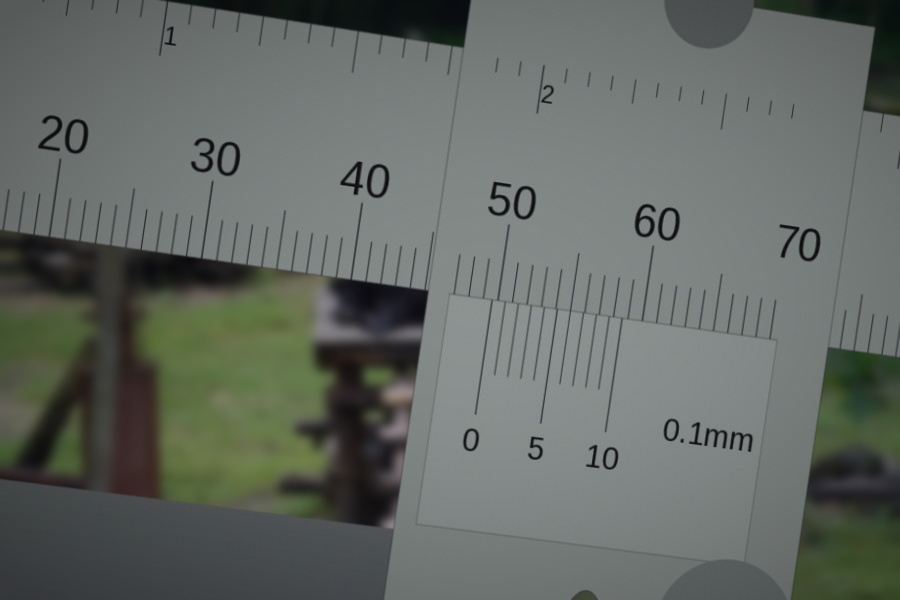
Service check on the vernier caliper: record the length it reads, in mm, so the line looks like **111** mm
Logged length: **49.6** mm
